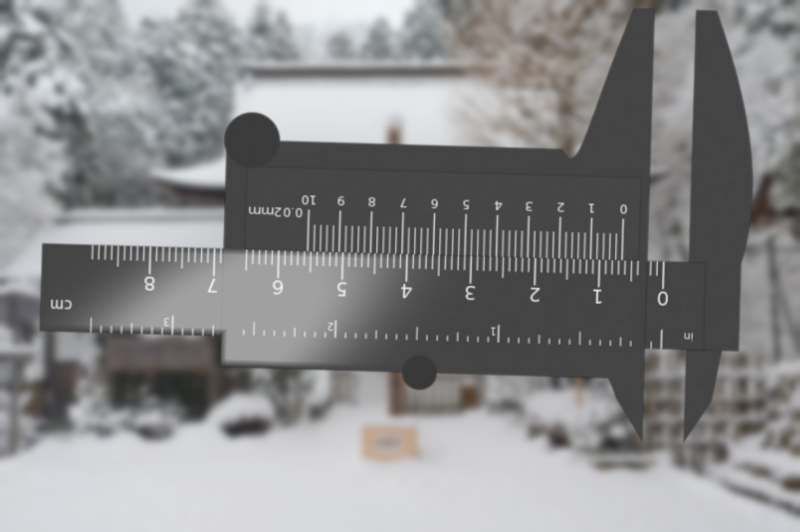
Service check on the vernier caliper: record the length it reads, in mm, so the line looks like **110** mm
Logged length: **6.5** mm
